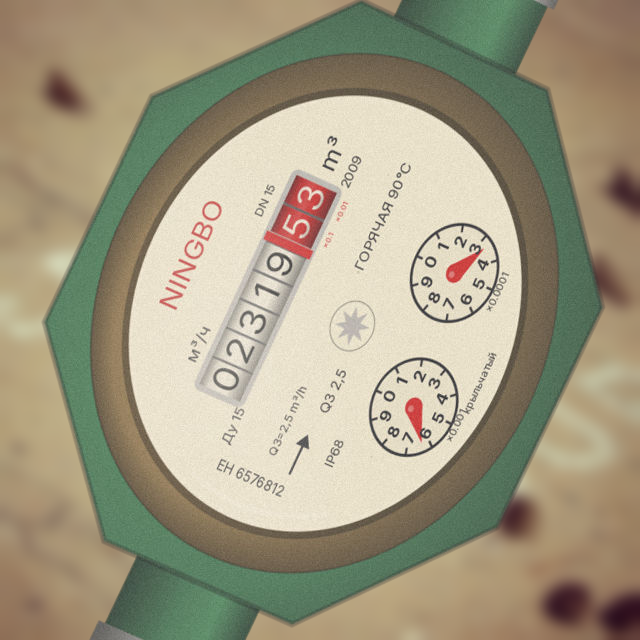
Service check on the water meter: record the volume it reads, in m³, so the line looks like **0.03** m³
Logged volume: **2319.5363** m³
